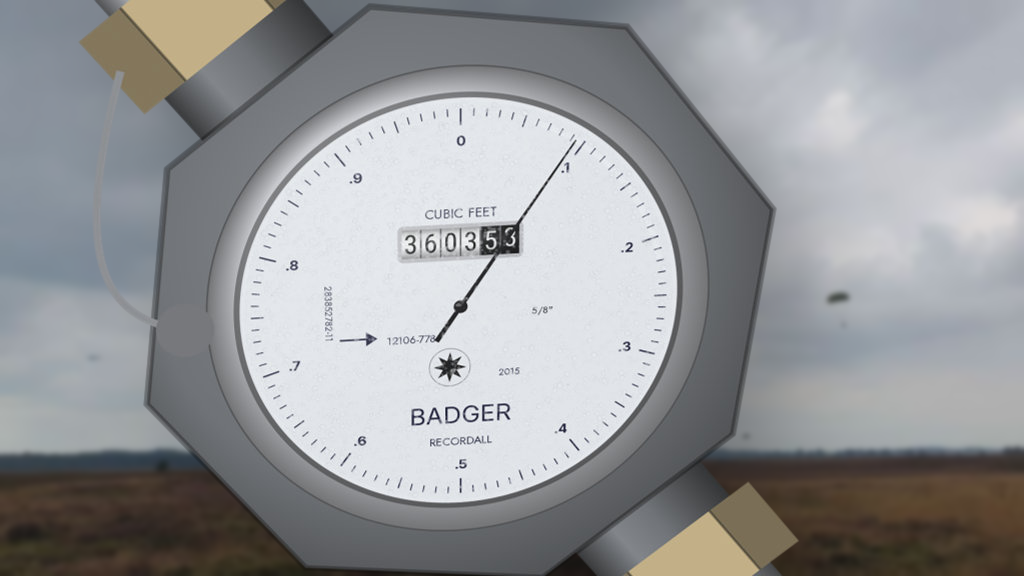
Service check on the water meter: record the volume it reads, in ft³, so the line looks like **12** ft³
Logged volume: **360353.09** ft³
